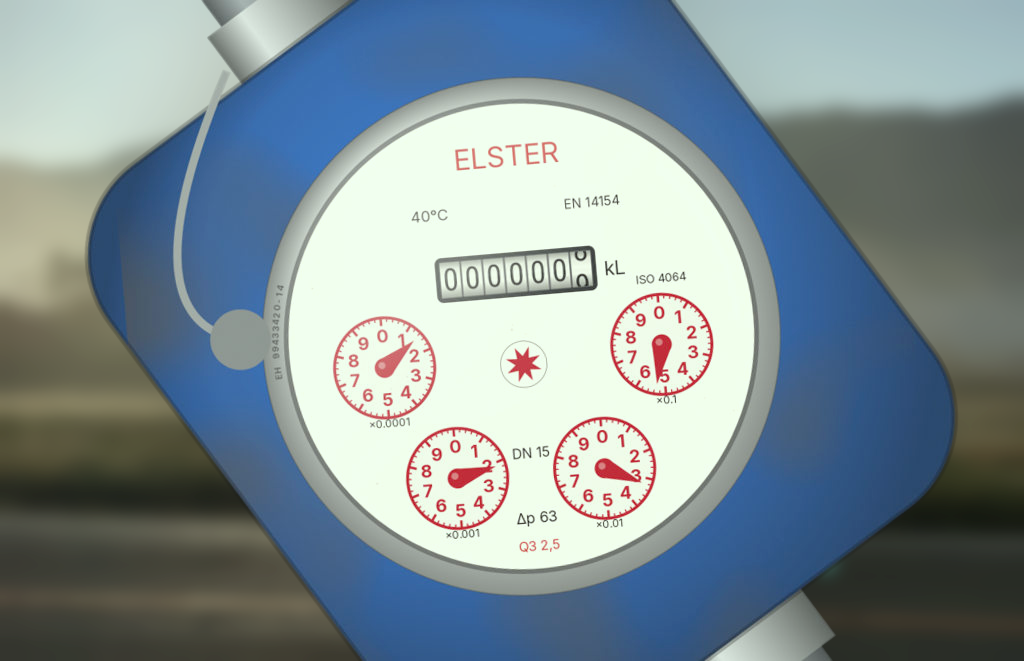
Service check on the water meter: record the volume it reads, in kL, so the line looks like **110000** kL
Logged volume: **8.5321** kL
